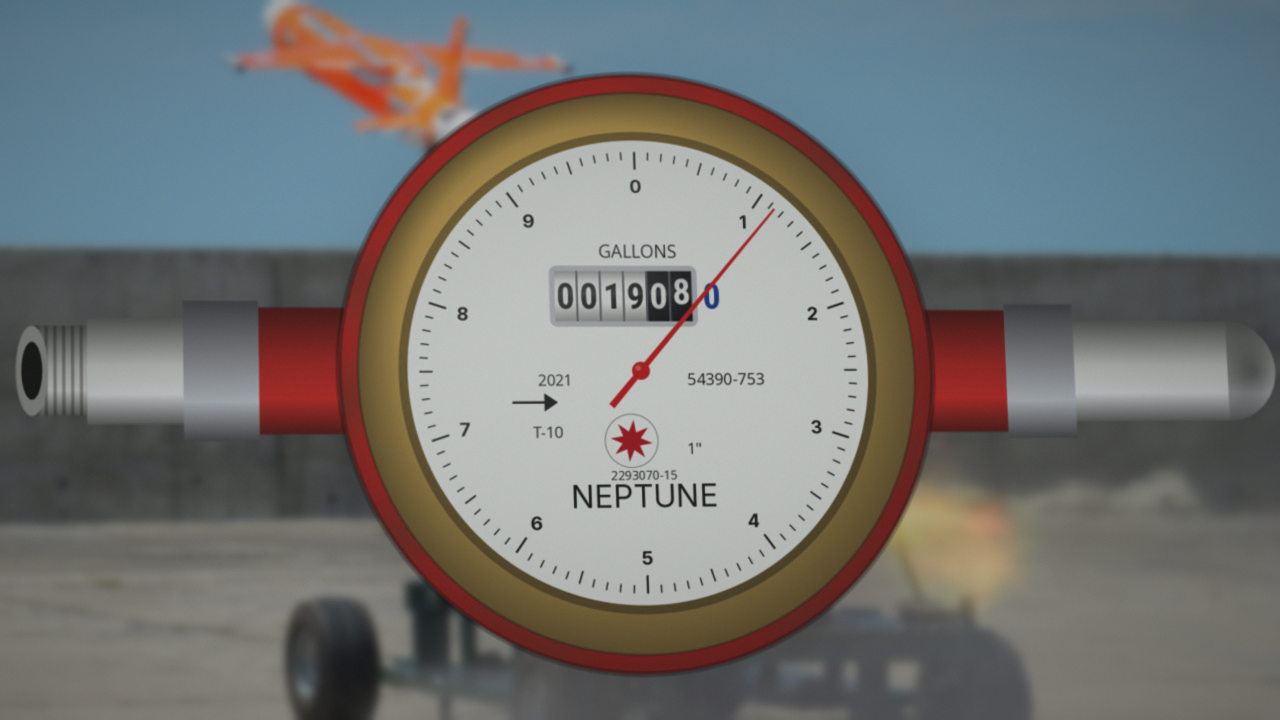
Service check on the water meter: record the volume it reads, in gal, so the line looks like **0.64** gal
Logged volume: **19081.1** gal
